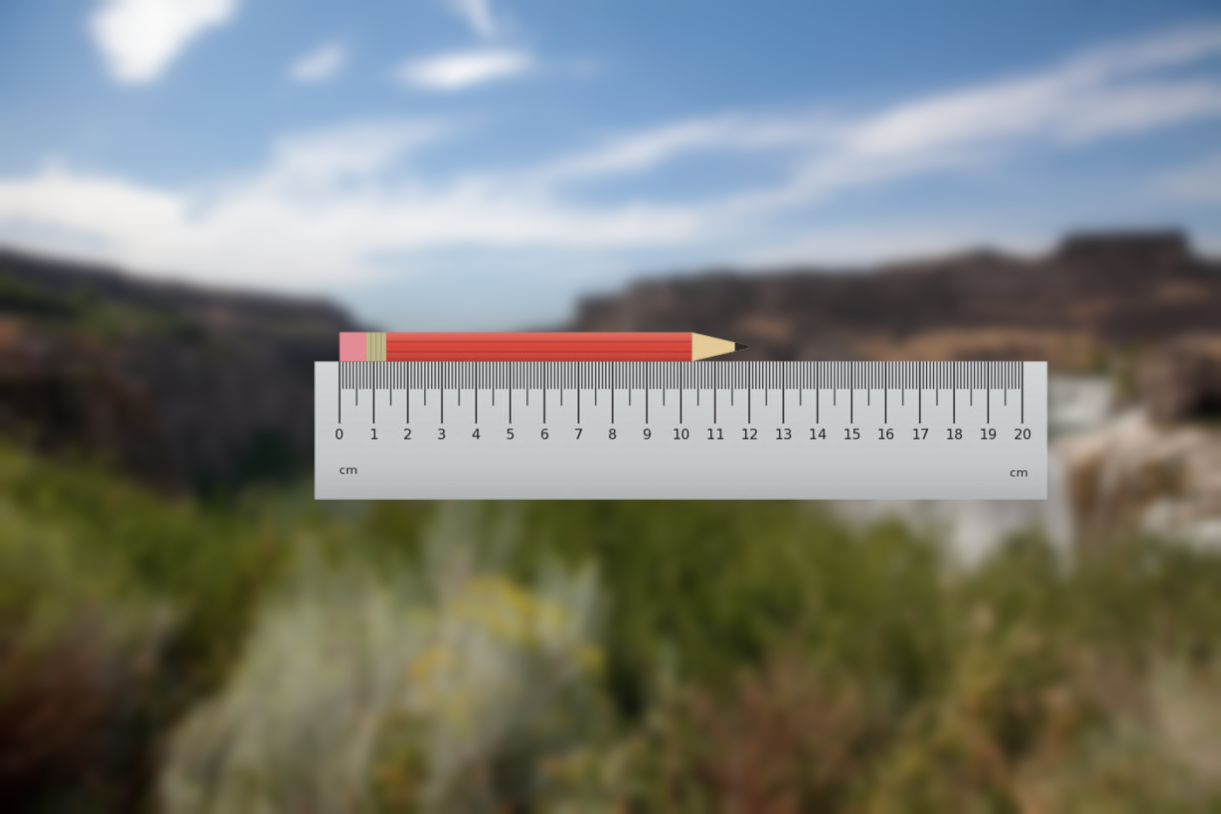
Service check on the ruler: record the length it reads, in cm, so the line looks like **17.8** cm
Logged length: **12** cm
